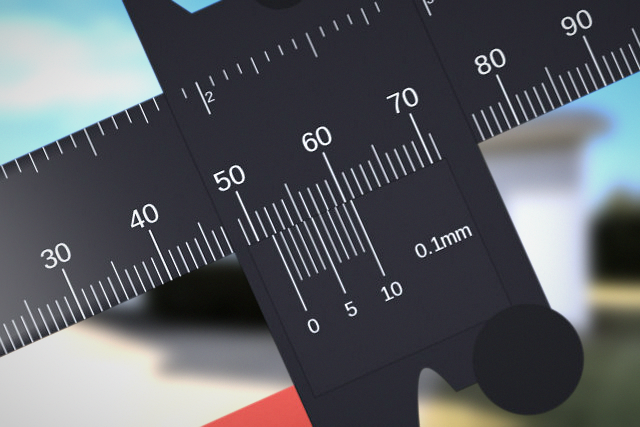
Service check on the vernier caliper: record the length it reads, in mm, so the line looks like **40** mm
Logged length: **51.6** mm
